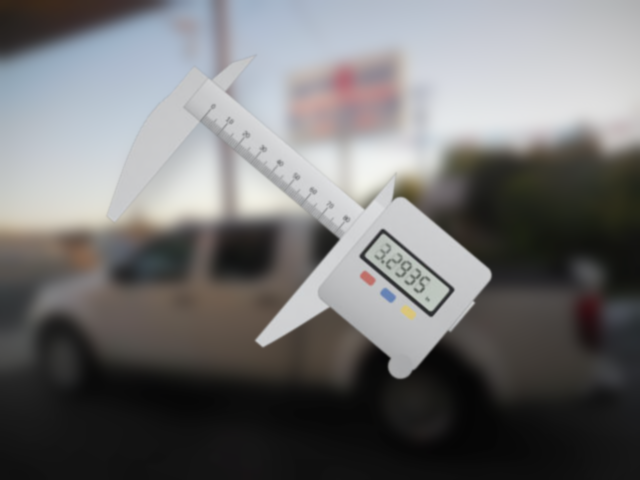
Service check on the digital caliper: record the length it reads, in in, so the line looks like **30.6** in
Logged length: **3.2935** in
